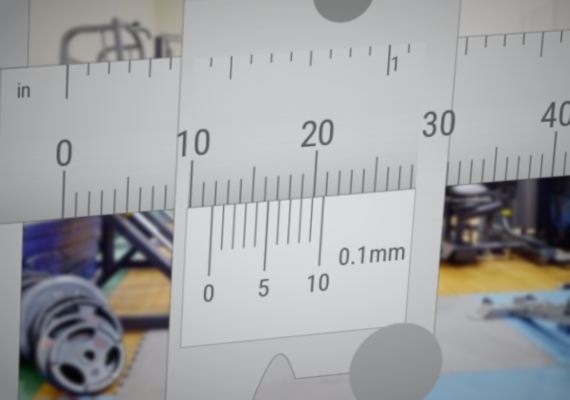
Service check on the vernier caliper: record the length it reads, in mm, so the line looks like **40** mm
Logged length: **11.8** mm
